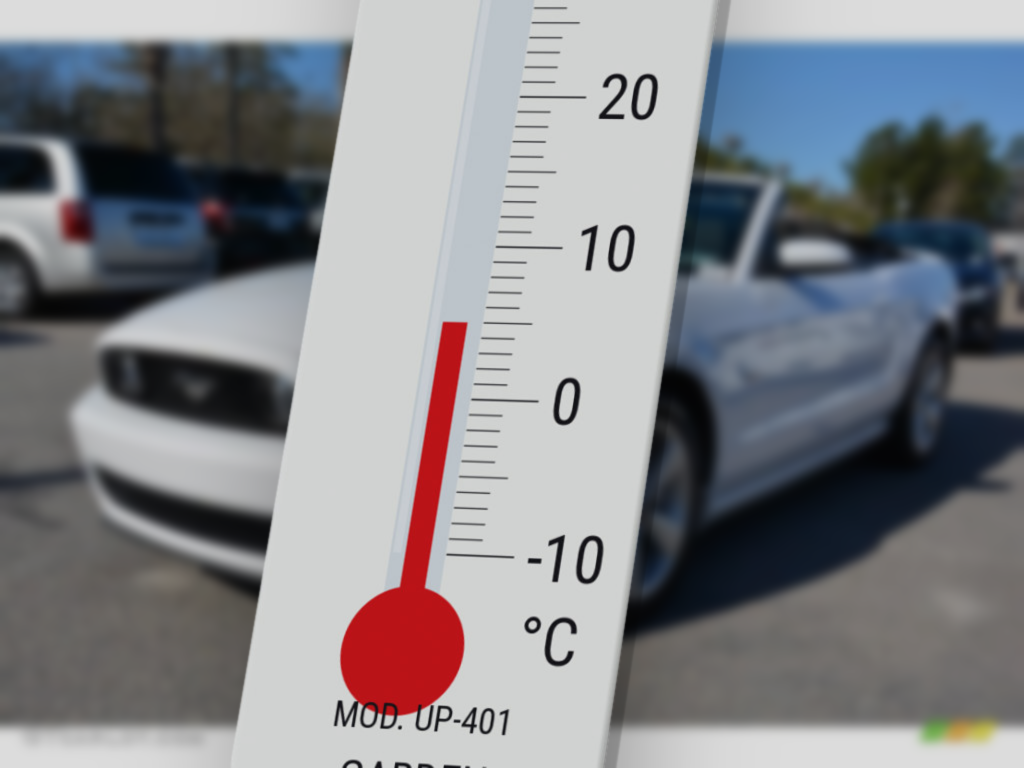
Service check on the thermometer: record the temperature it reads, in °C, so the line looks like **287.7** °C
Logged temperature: **5** °C
